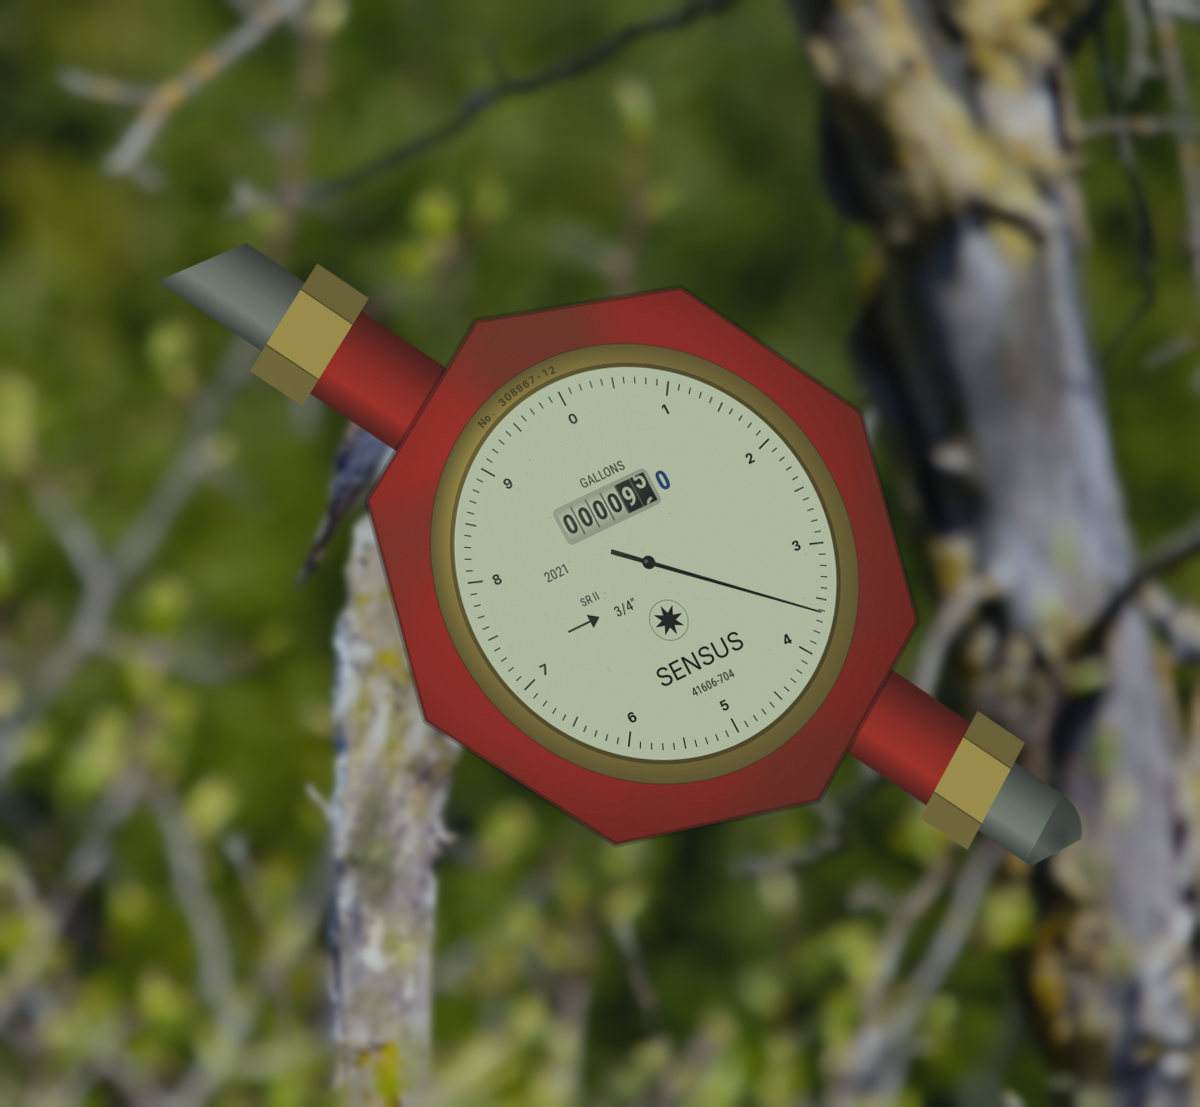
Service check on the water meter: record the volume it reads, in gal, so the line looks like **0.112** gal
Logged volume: **953.6** gal
